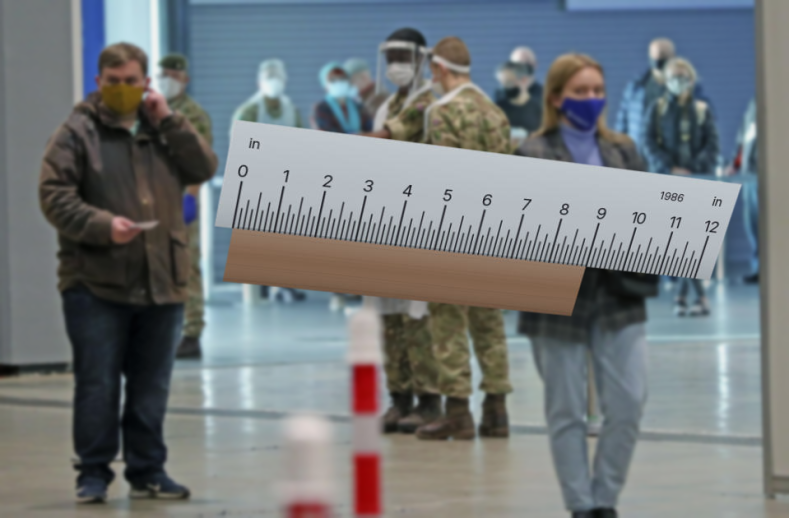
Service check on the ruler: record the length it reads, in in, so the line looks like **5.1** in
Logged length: **9** in
